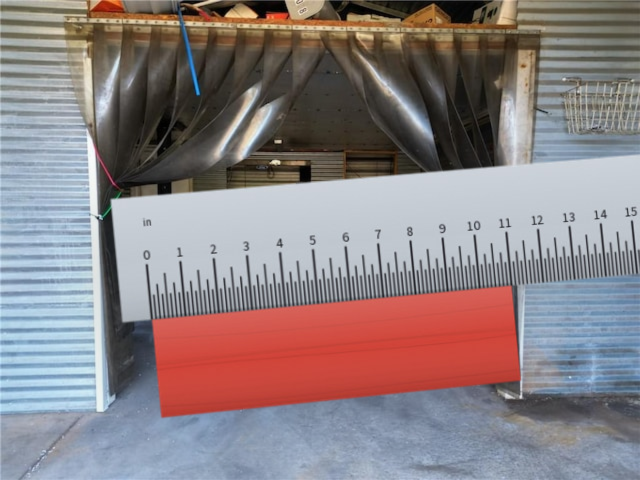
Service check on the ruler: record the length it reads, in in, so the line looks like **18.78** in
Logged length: **11** in
